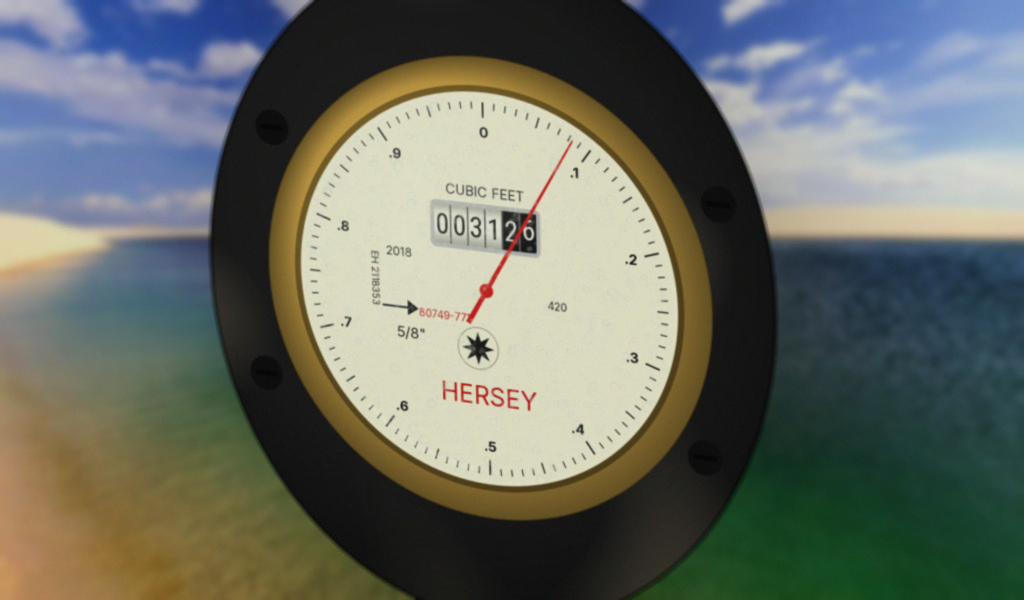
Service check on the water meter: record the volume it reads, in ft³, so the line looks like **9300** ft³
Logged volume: **3126.08** ft³
